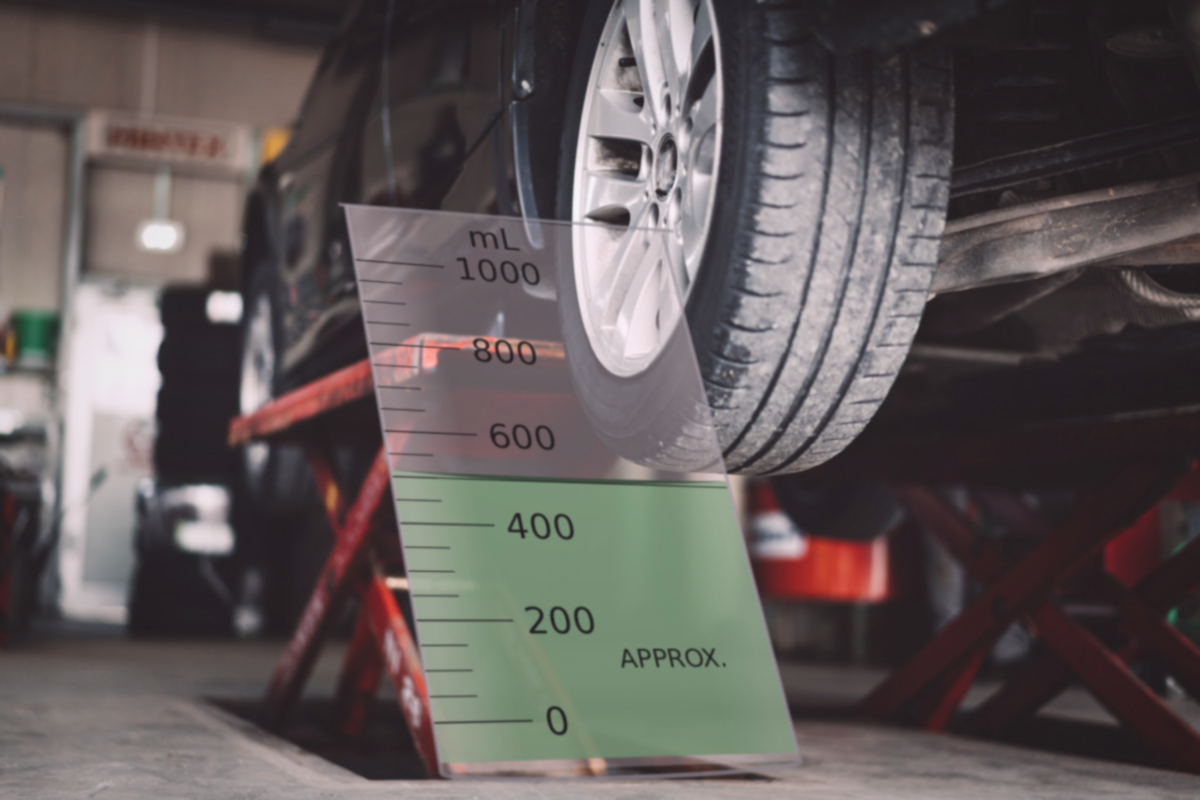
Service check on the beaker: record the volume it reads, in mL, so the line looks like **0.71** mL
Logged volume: **500** mL
